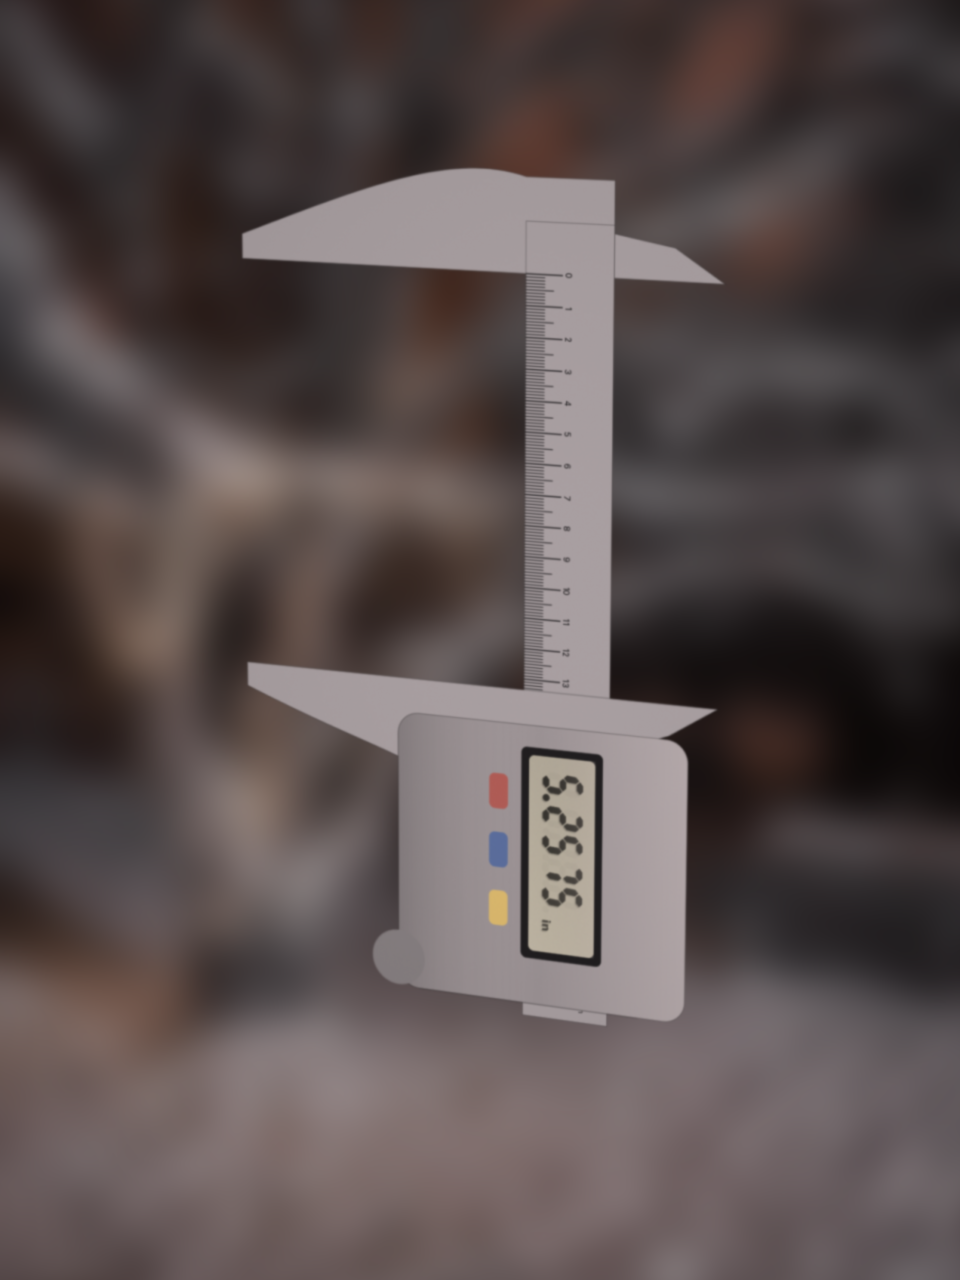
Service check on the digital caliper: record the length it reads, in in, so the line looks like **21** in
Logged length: **5.2575** in
